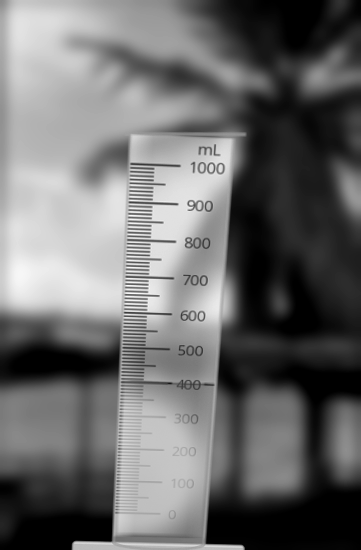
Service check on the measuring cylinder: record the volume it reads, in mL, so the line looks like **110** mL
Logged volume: **400** mL
